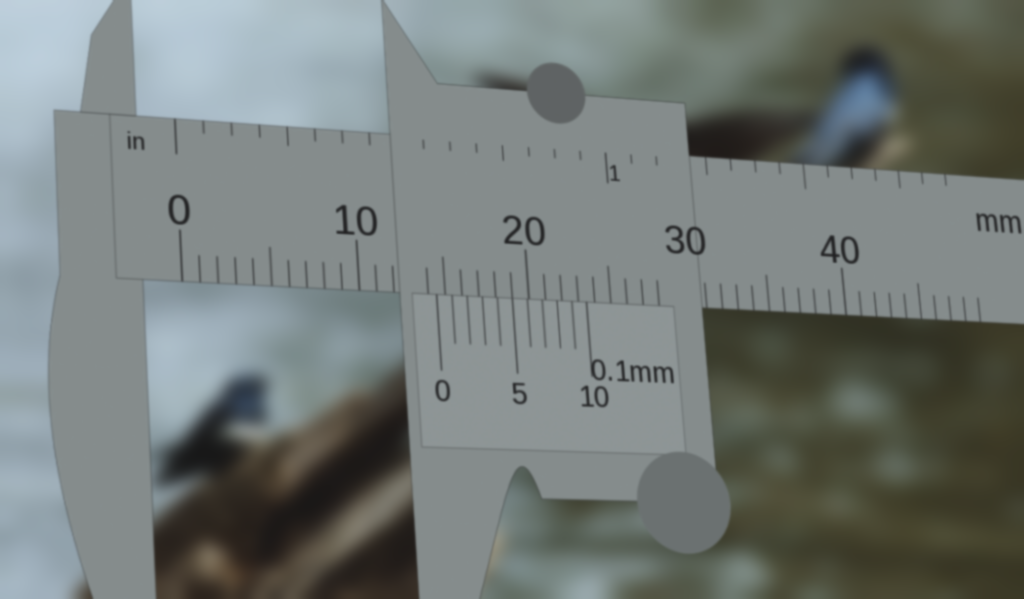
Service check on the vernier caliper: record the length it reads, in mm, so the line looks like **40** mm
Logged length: **14.5** mm
